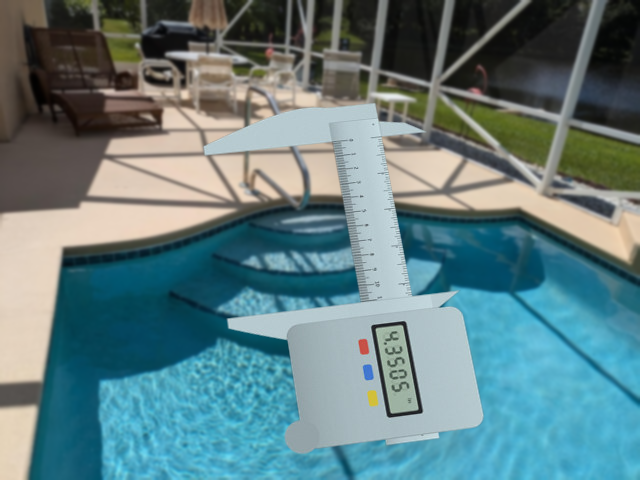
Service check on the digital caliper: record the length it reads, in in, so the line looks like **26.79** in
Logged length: **4.3505** in
